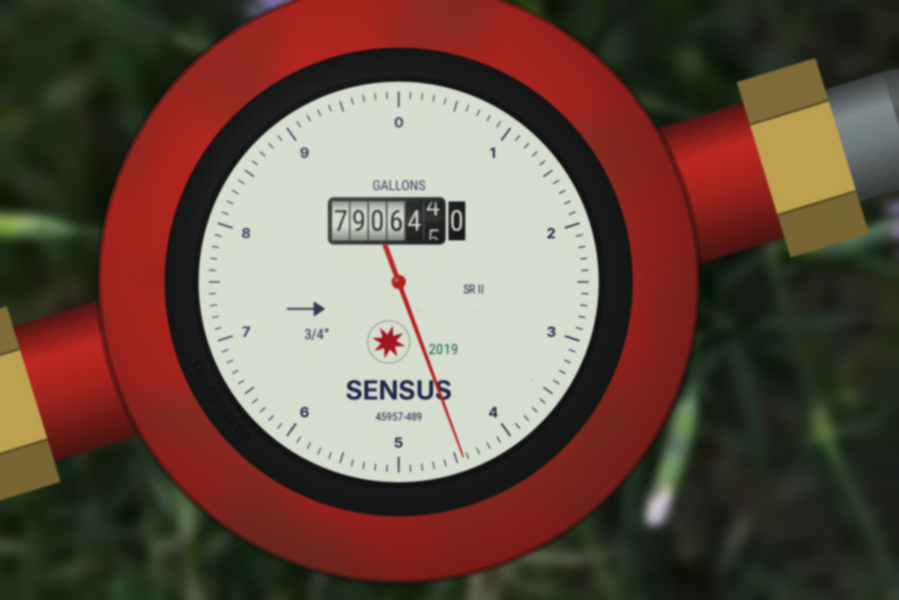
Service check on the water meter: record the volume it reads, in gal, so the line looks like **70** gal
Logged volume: **7906444.4** gal
